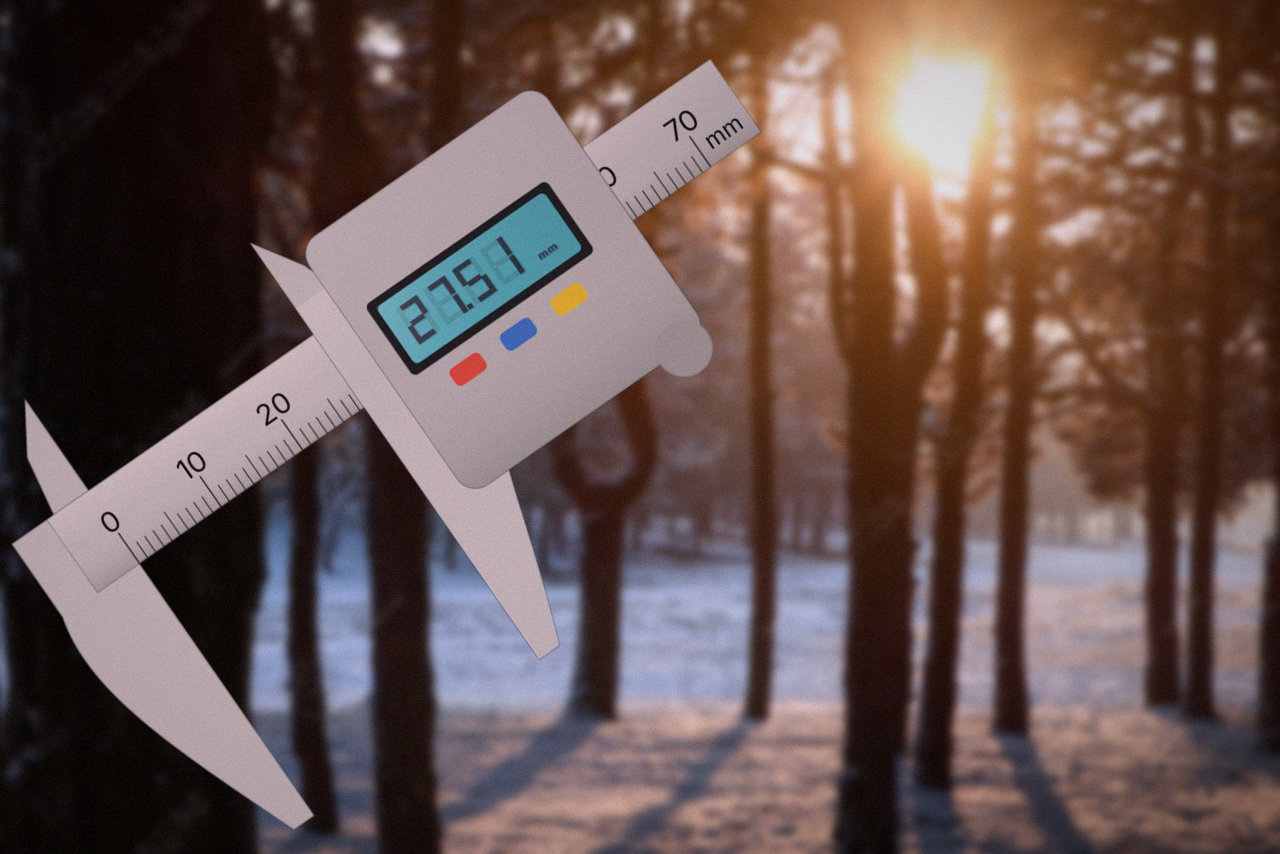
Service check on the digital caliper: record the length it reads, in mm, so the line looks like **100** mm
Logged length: **27.51** mm
